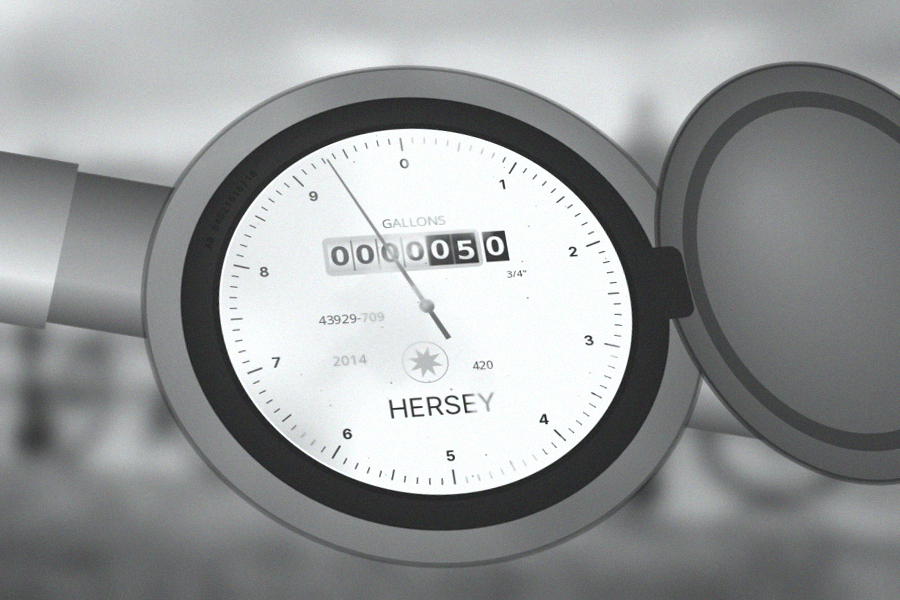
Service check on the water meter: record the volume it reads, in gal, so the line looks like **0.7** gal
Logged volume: **49.3** gal
